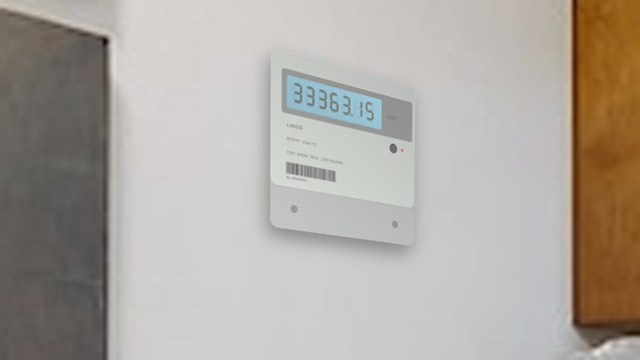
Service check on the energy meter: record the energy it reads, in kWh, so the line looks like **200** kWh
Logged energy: **33363.15** kWh
